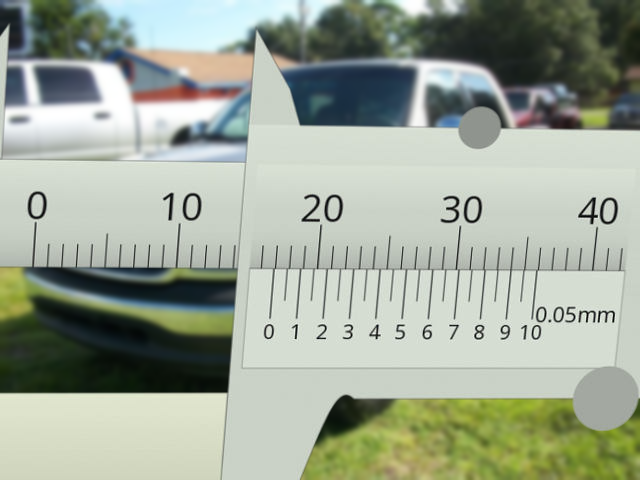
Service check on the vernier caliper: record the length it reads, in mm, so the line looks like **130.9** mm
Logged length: **16.9** mm
